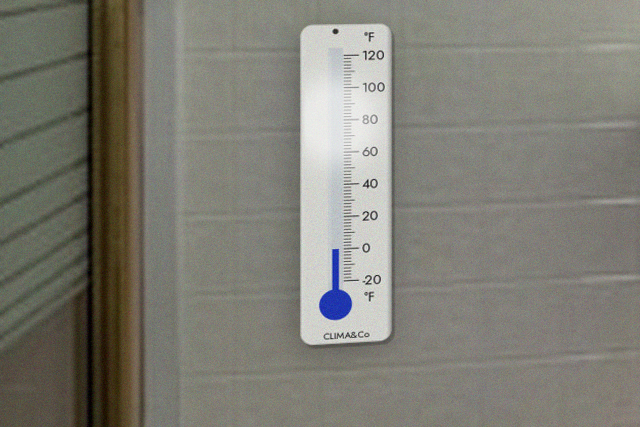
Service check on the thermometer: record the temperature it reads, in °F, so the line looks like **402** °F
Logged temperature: **0** °F
